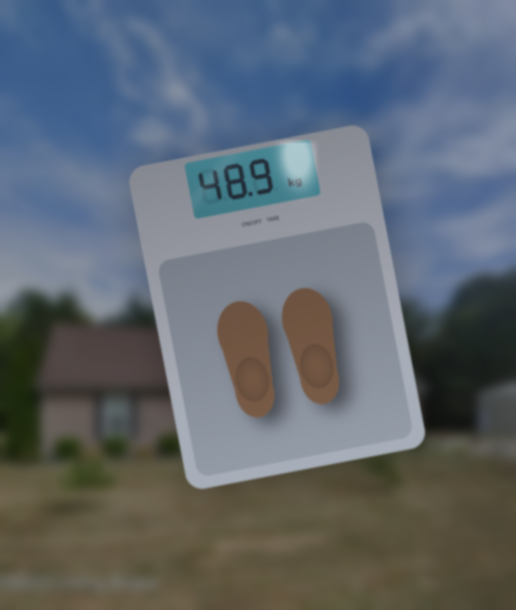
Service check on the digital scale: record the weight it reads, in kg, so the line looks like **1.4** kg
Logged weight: **48.9** kg
